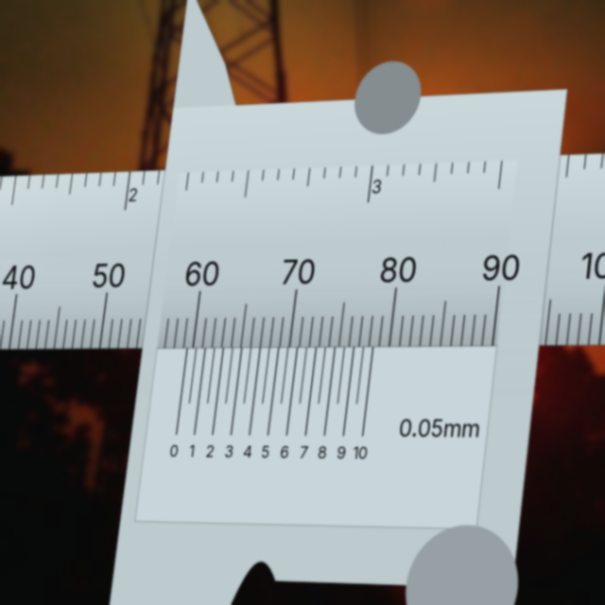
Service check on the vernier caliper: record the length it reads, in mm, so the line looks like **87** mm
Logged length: **59.4** mm
